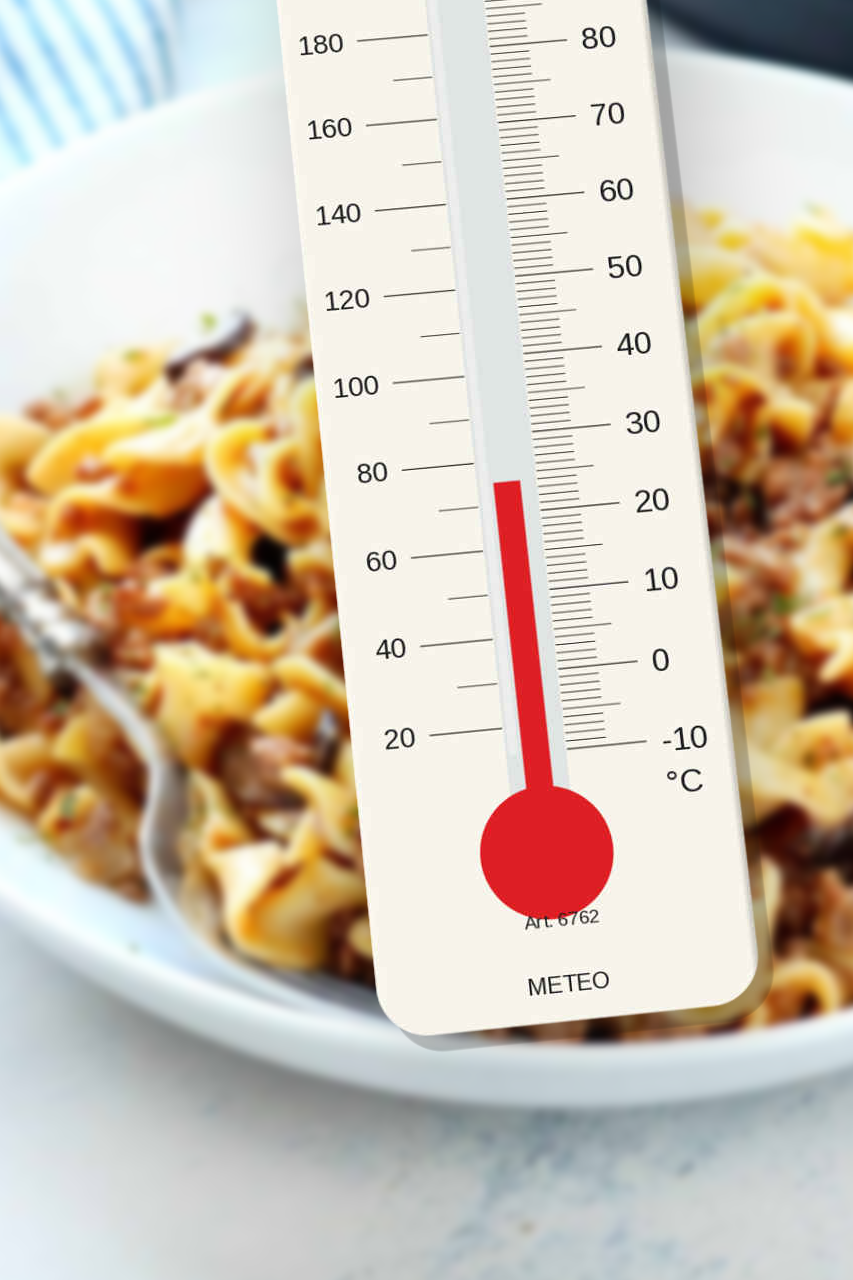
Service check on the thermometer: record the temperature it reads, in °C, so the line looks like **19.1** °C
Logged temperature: **24** °C
